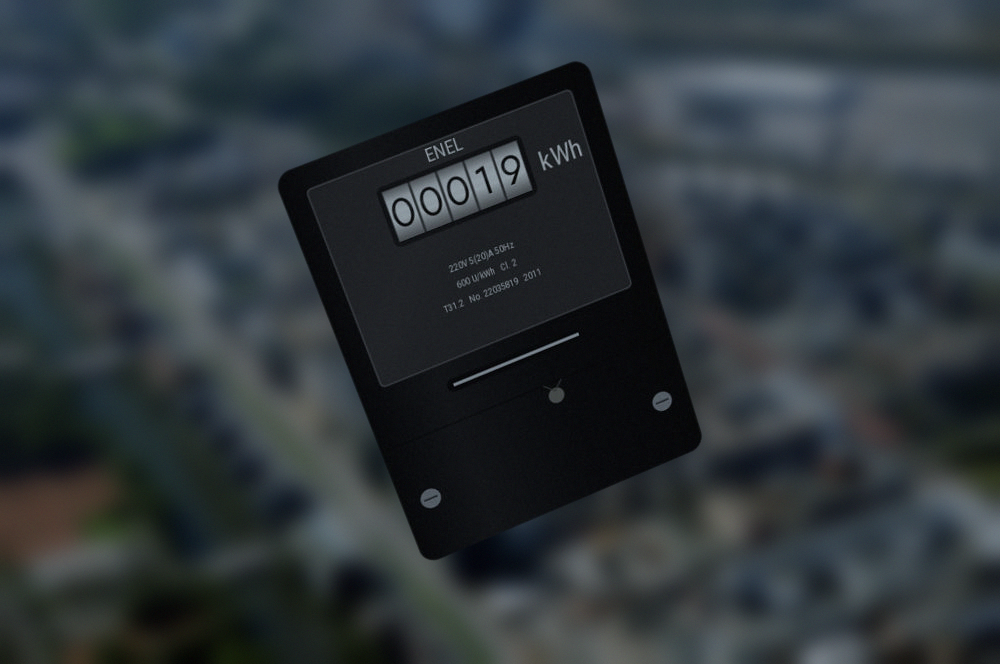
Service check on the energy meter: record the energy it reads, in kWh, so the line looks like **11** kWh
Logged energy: **19** kWh
